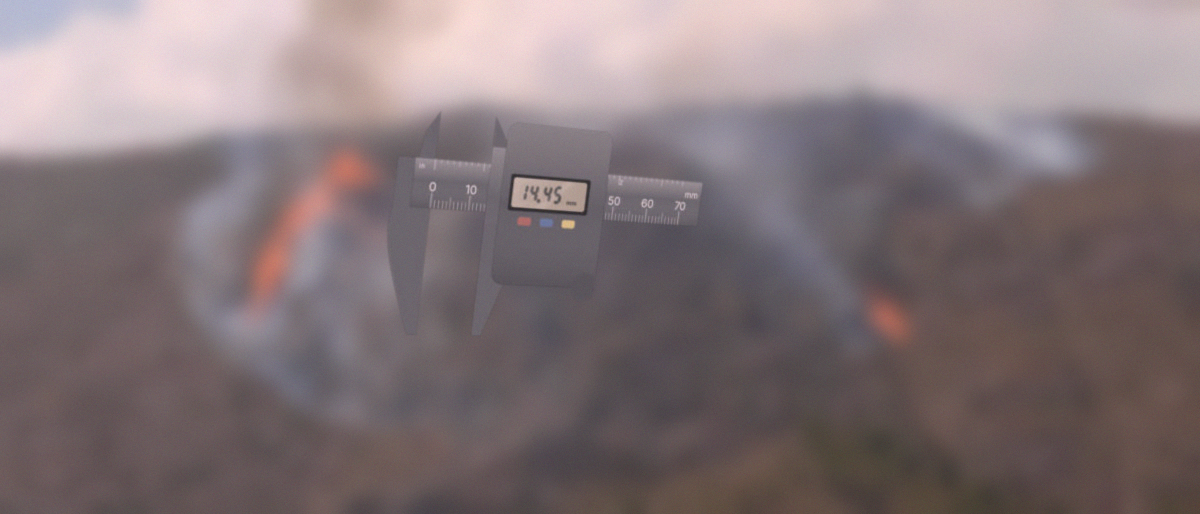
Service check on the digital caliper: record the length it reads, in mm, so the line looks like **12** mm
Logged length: **14.45** mm
